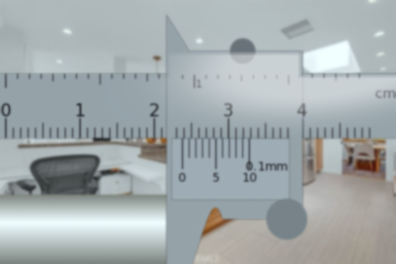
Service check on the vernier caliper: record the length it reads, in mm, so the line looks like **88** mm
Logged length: **23.8** mm
